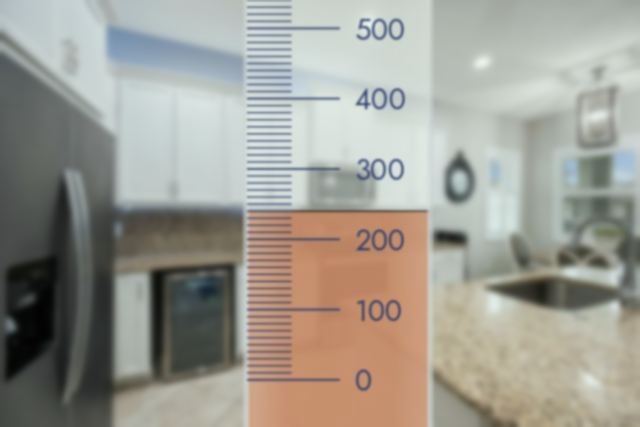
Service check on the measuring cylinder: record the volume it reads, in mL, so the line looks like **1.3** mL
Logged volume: **240** mL
